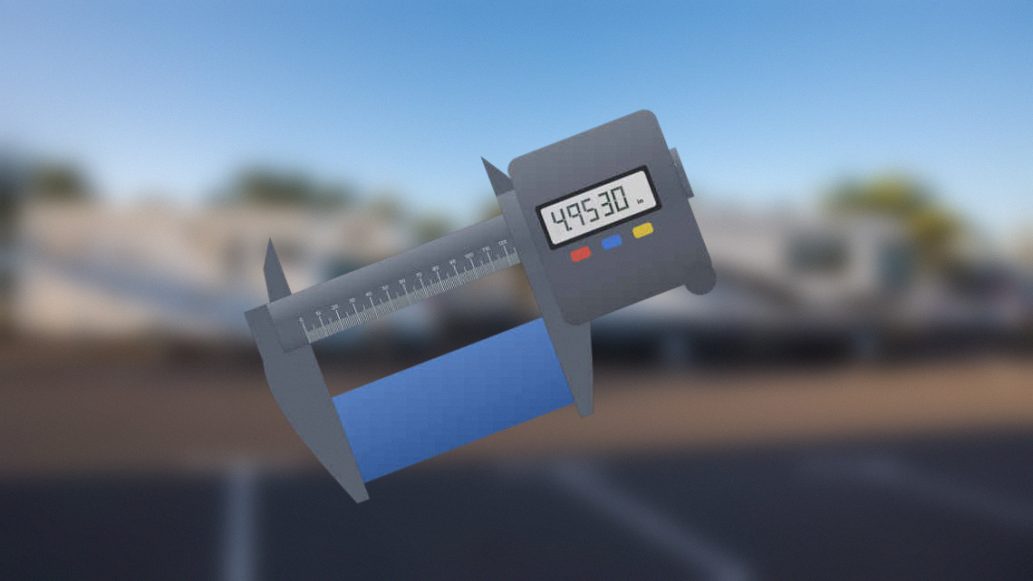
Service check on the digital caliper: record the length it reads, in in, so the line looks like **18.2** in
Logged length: **4.9530** in
